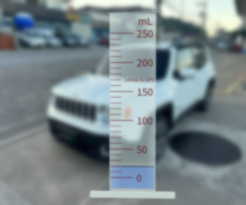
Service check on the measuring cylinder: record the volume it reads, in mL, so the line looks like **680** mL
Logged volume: **20** mL
